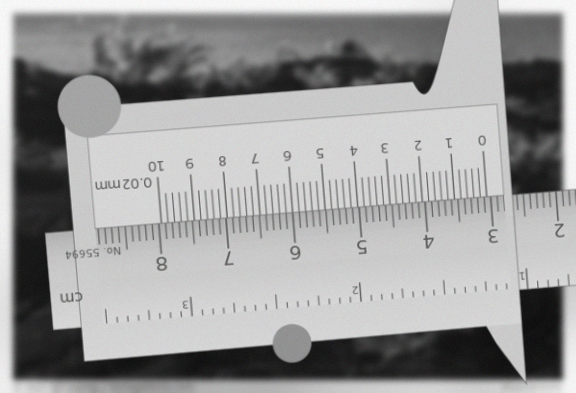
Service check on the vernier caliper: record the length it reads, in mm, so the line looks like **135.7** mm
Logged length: **30.6** mm
